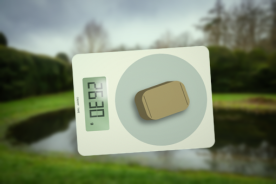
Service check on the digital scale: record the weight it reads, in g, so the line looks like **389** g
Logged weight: **2630** g
